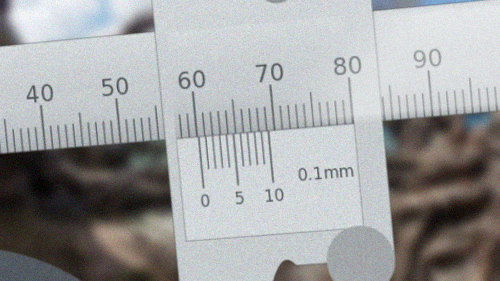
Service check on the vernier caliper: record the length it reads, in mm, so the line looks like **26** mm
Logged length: **60.2** mm
